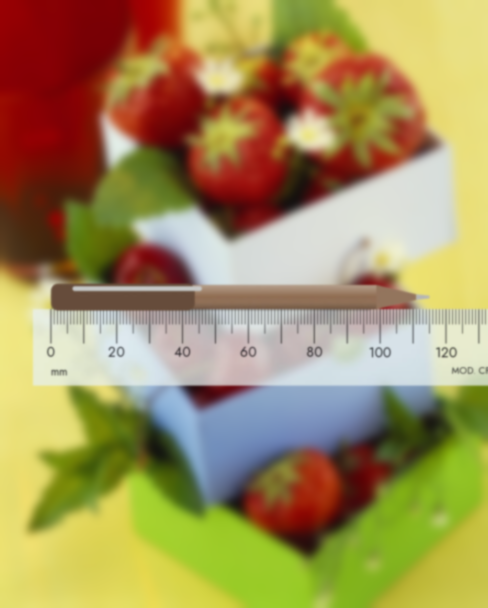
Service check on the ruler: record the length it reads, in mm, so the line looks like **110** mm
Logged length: **115** mm
